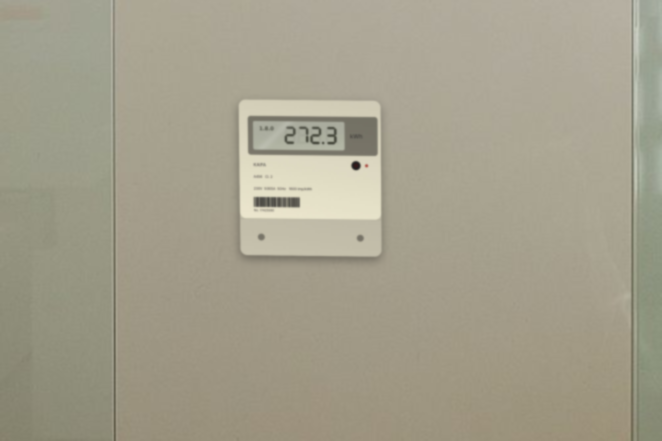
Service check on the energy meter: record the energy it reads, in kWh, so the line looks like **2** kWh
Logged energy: **272.3** kWh
